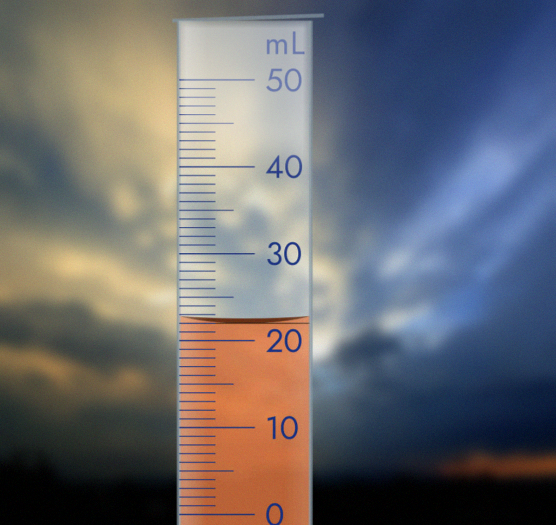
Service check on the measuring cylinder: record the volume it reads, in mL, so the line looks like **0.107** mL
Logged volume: **22** mL
